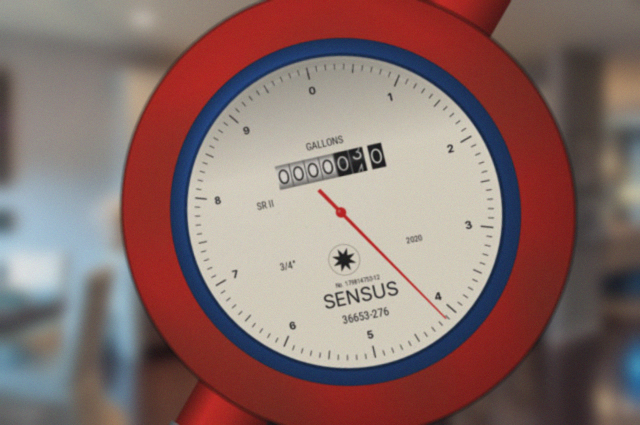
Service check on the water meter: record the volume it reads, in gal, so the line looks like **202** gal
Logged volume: **34.1** gal
